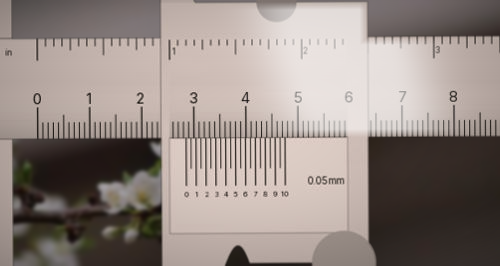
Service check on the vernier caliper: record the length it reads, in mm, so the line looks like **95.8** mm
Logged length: **28.5** mm
